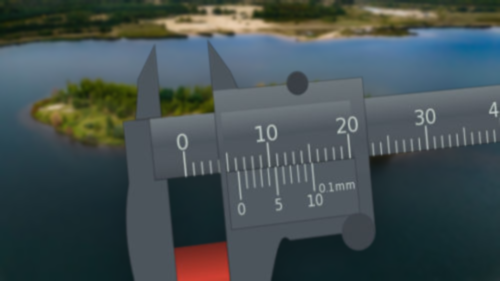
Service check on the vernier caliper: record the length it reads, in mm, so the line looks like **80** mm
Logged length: **6.2** mm
